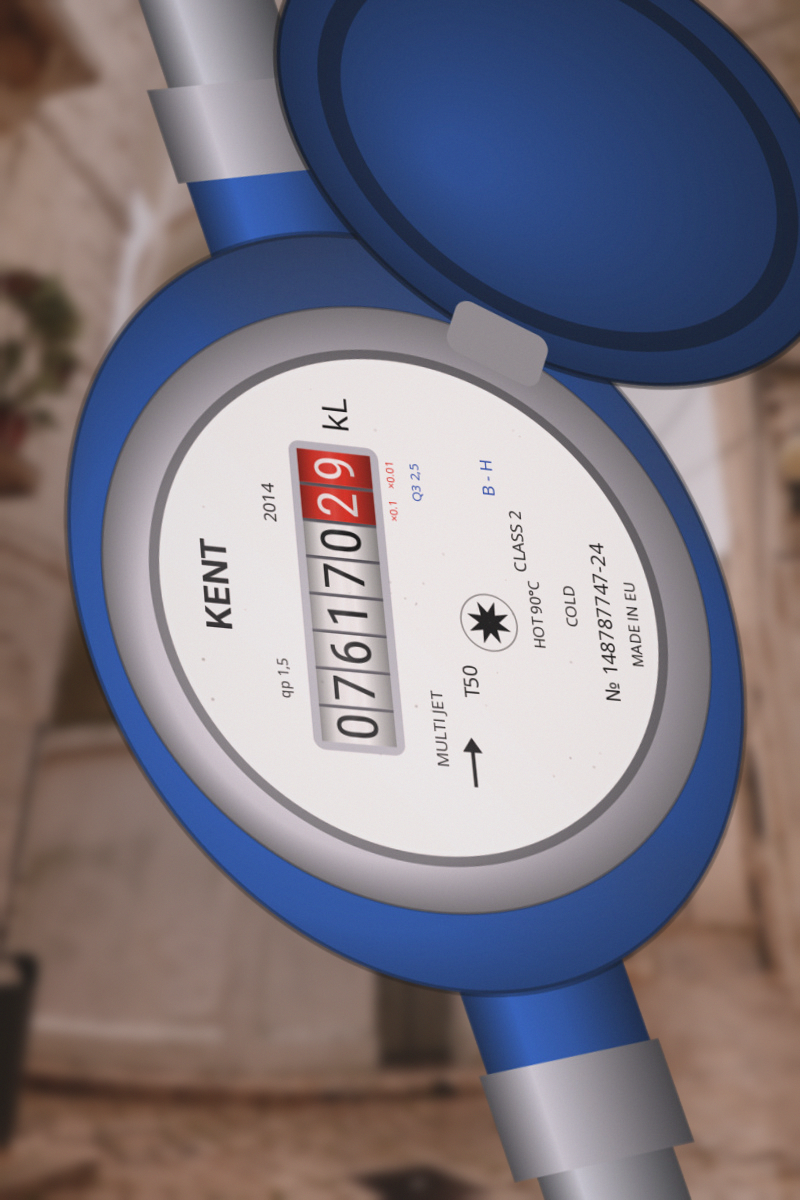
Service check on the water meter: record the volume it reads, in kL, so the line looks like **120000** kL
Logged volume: **76170.29** kL
